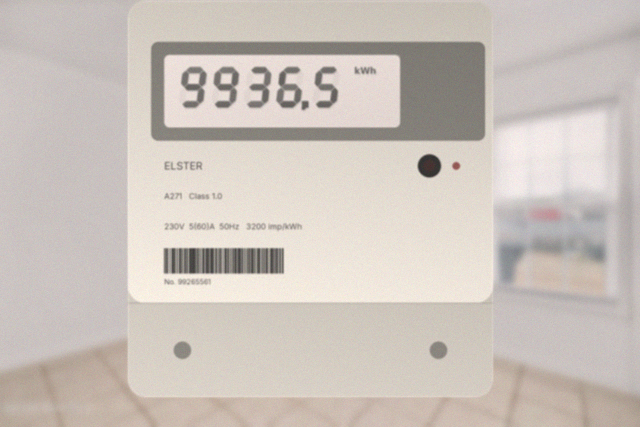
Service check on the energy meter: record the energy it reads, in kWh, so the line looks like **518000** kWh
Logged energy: **9936.5** kWh
